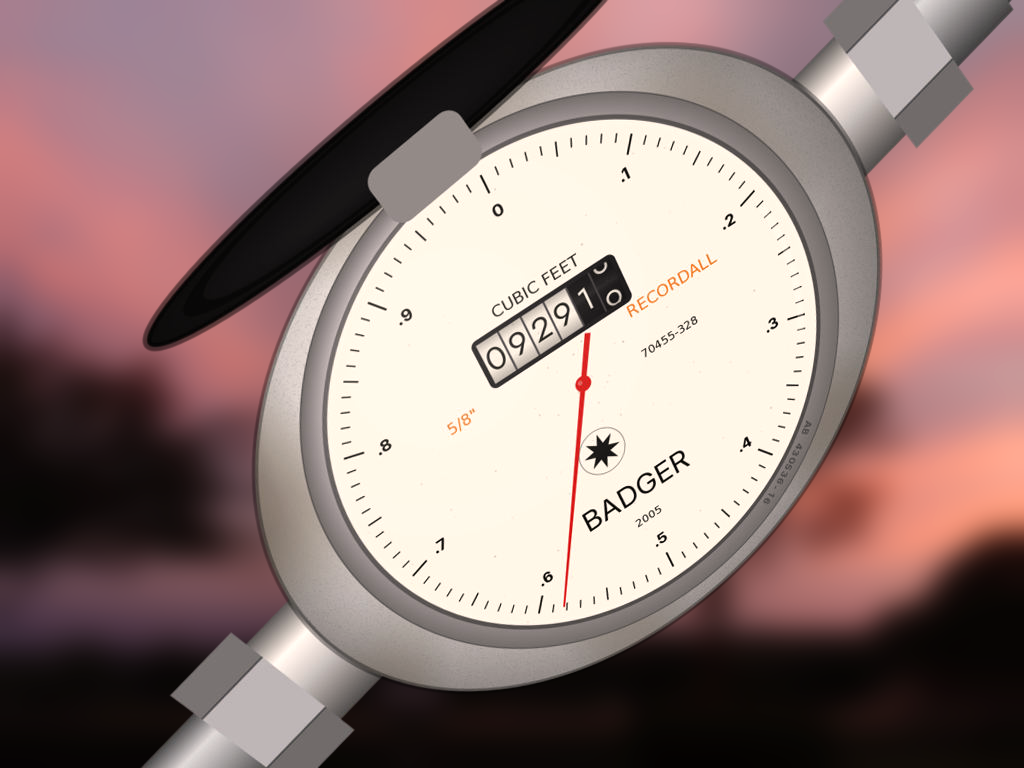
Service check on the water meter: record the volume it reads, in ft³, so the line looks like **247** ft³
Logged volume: **92918.58** ft³
